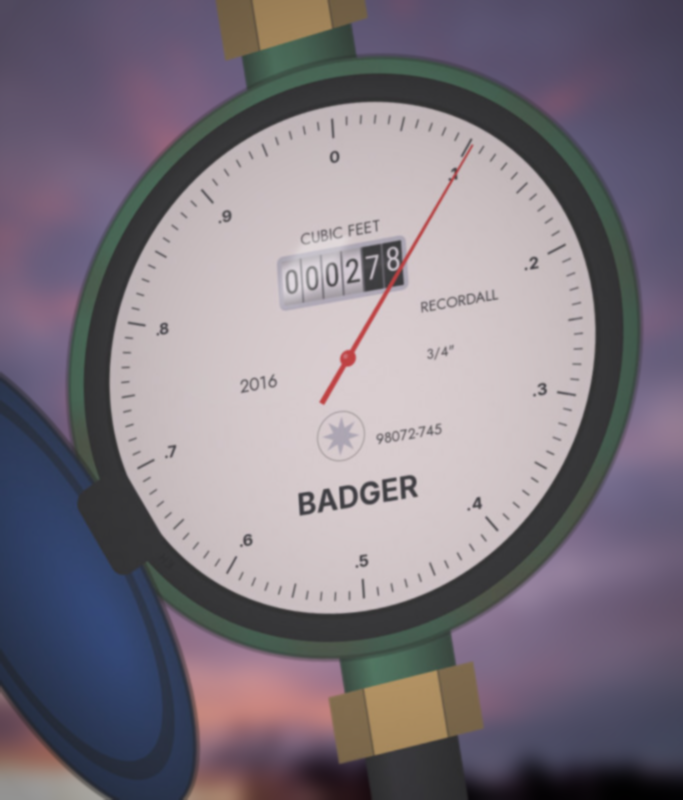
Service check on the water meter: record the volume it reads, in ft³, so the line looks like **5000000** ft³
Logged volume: **278.10** ft³
